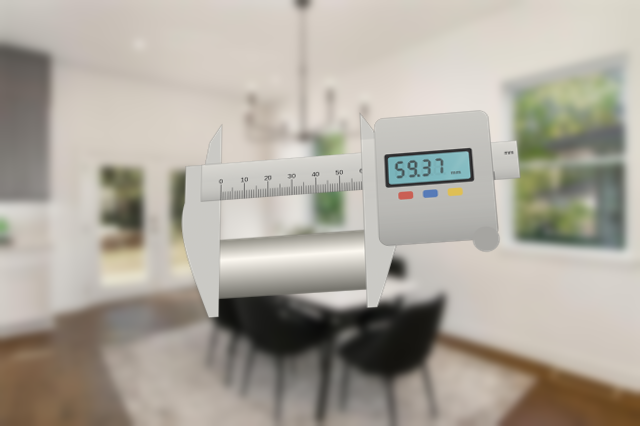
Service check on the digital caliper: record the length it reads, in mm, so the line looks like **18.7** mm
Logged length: **59.37** mm
